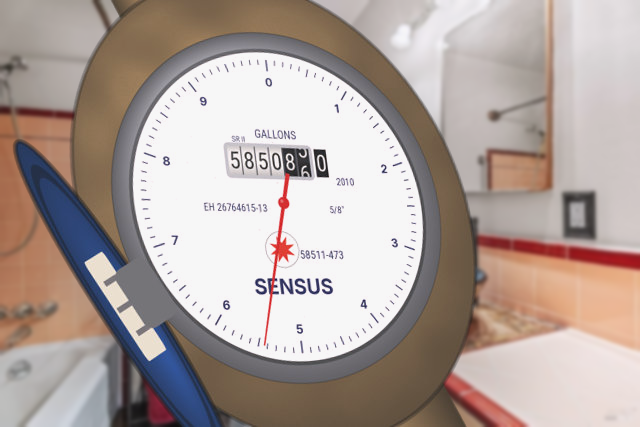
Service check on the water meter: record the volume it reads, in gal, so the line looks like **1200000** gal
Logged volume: **5850855.4** gal
